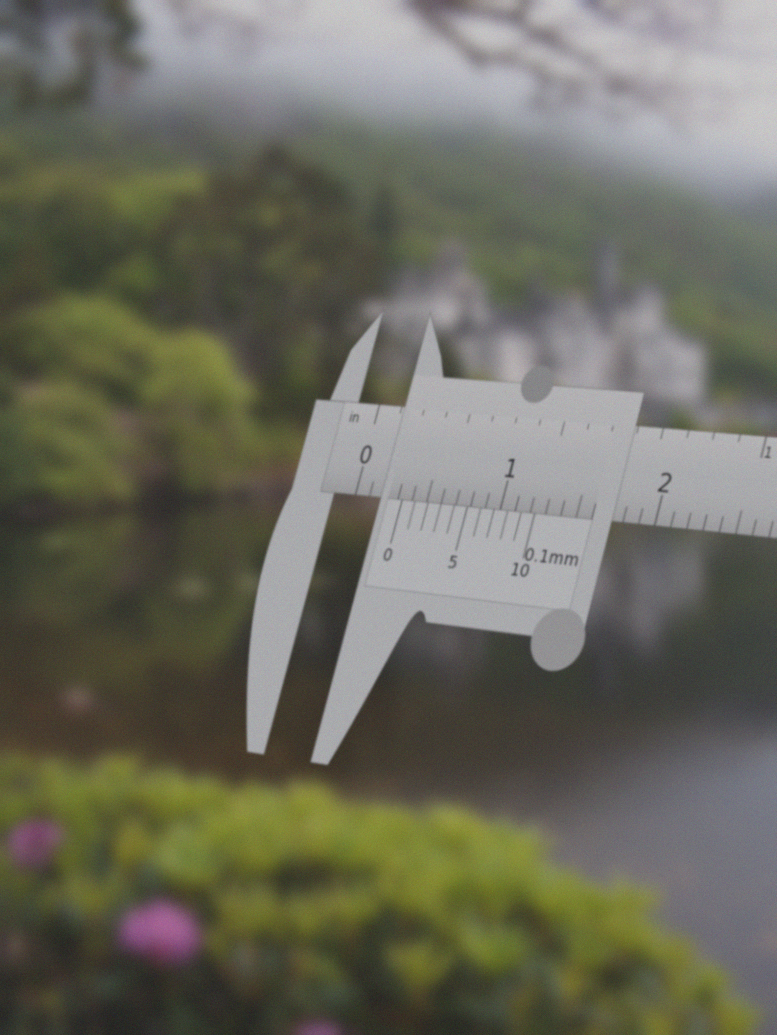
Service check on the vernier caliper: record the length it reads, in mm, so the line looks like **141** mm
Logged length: **3.3** mm
